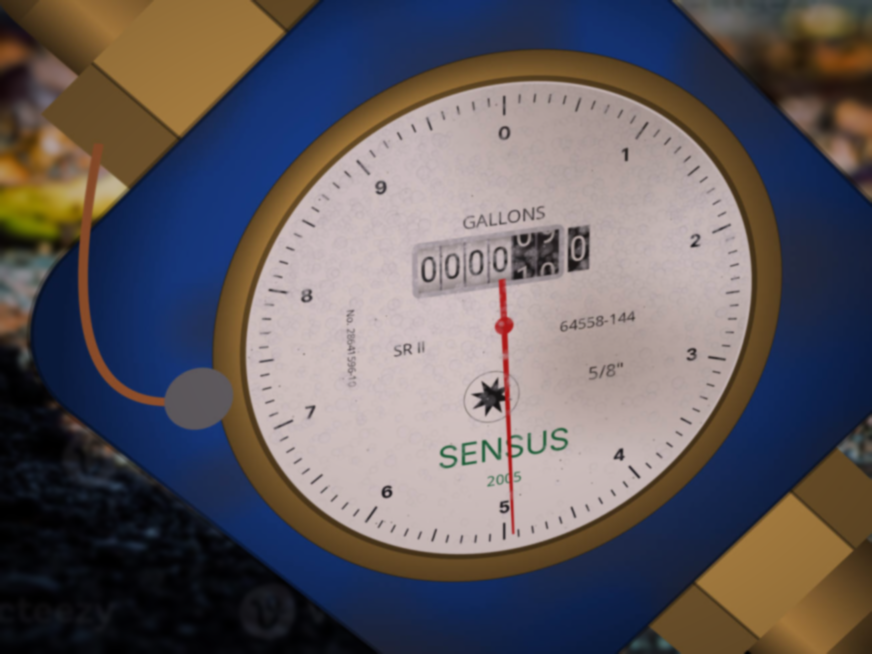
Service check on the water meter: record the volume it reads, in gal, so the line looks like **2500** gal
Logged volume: **94.9** gal
